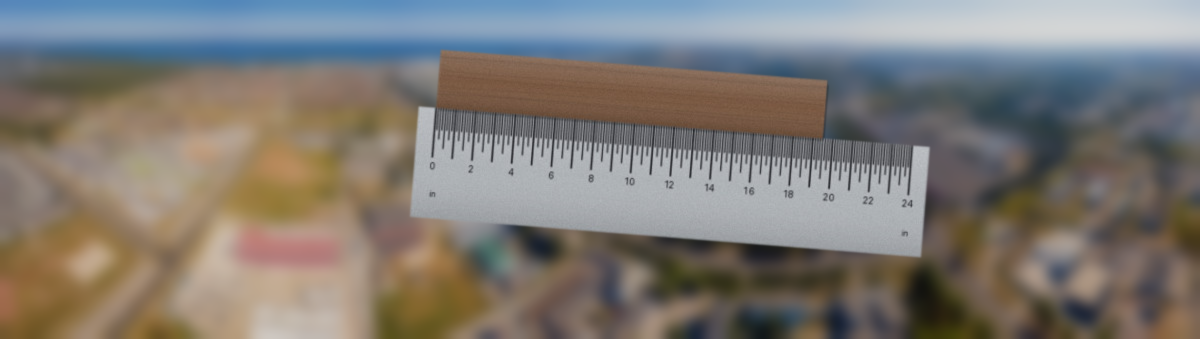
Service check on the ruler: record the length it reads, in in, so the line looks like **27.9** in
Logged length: **19.5** in
